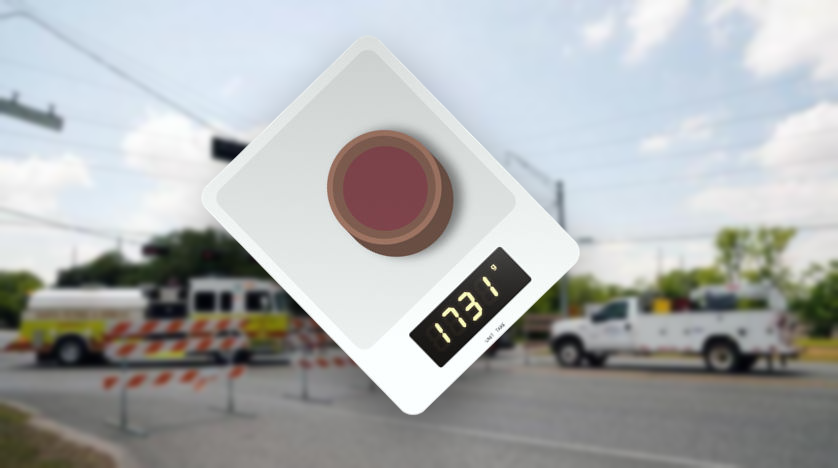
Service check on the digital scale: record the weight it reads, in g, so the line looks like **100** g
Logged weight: **1731** g
